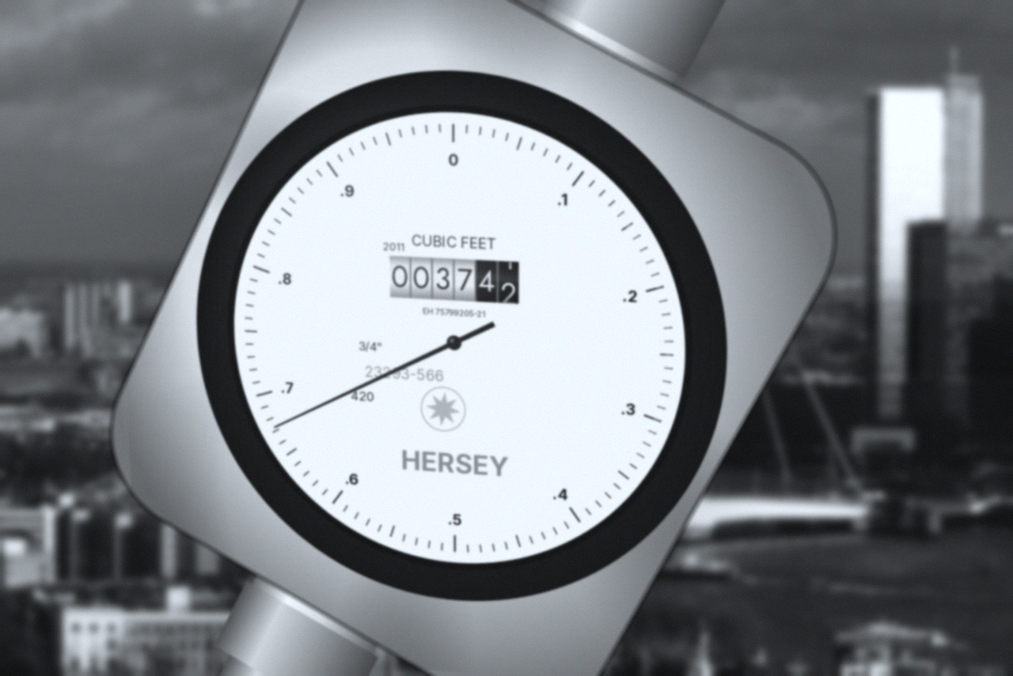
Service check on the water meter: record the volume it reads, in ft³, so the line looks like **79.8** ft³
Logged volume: **3741.67** ft³
